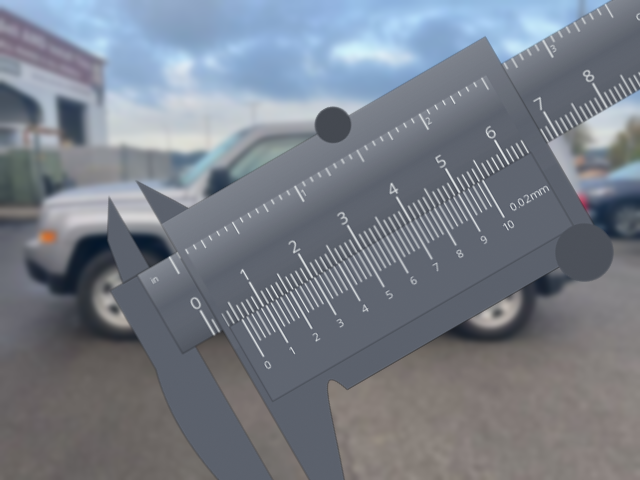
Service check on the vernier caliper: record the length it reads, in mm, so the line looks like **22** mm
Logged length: **5.6** mm
